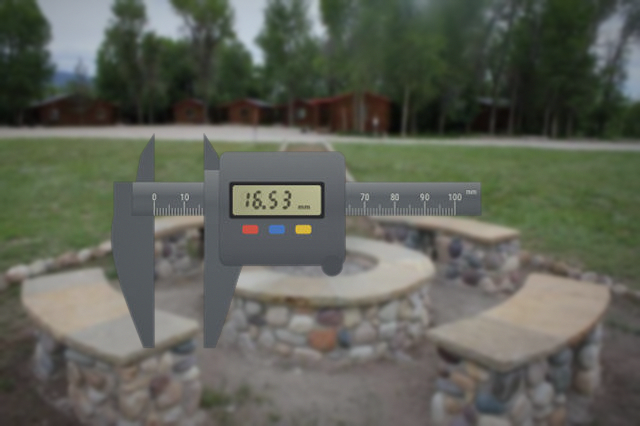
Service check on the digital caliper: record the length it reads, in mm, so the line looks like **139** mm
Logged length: **16.53** mm
